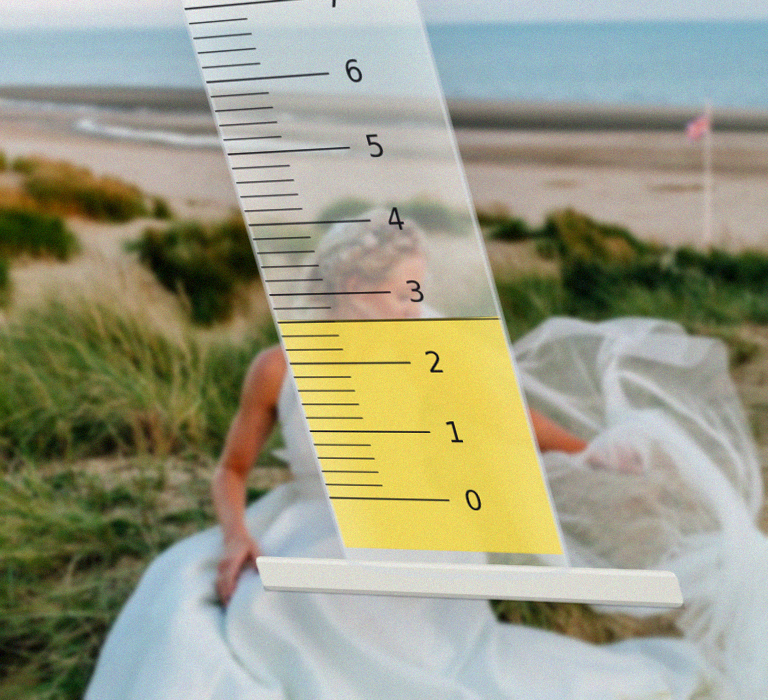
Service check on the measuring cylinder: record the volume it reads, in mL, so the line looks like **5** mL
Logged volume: **2.6** mL
